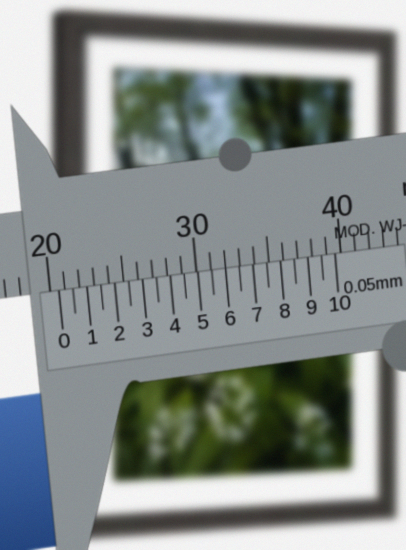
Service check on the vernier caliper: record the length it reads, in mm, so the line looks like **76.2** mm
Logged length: **20.6** mm
